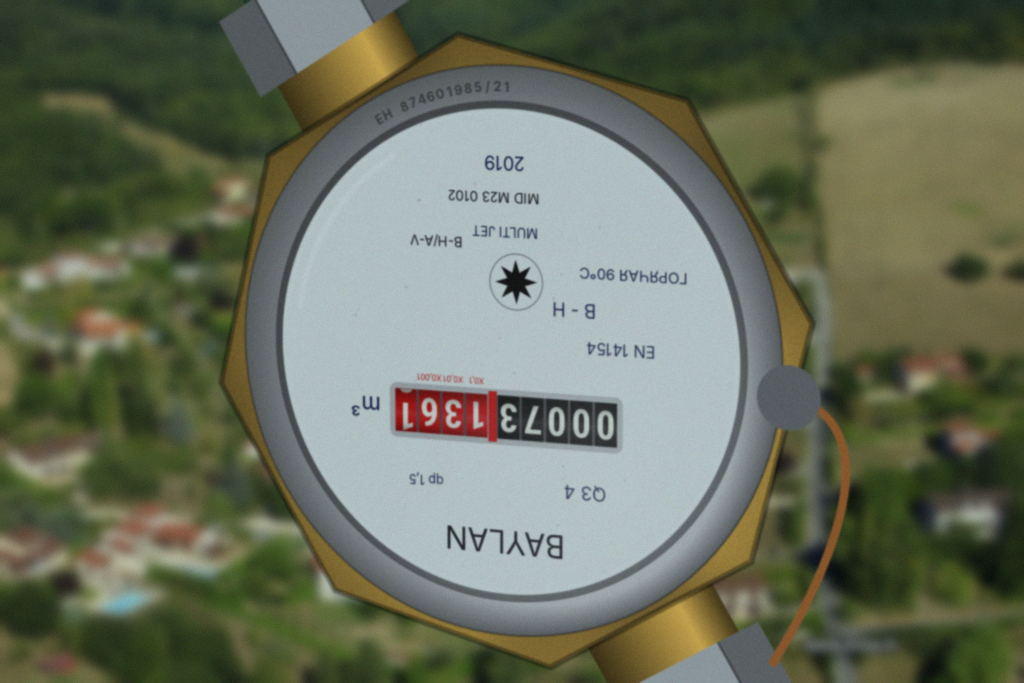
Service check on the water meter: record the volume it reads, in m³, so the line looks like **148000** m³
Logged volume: **73.1361** m³
